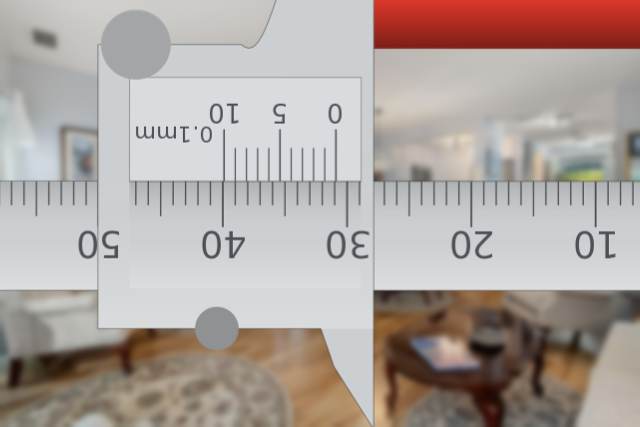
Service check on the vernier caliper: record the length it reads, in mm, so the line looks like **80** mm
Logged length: **30.9** mm
